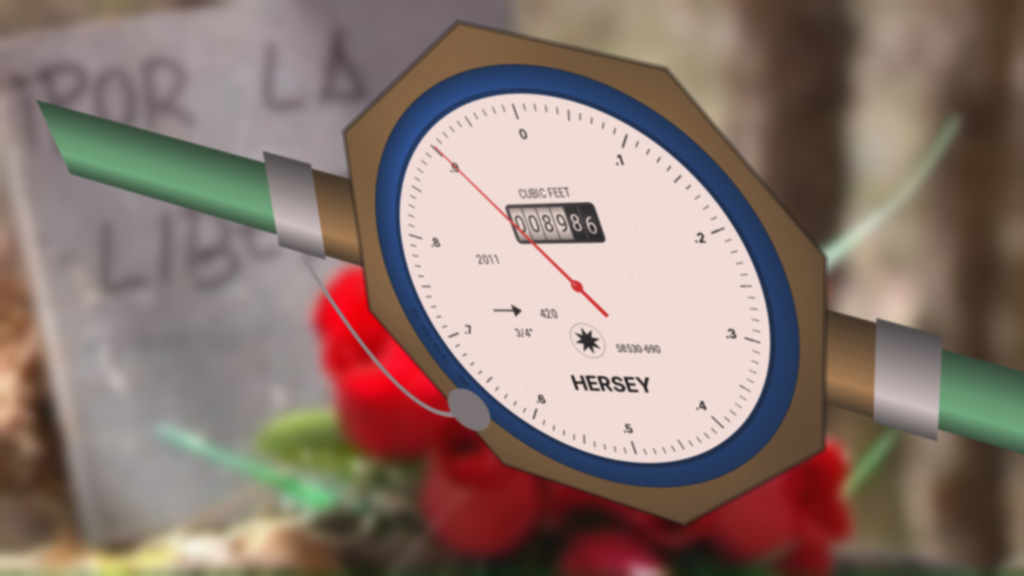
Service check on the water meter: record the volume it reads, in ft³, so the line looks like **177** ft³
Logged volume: **8985.90** ft³
